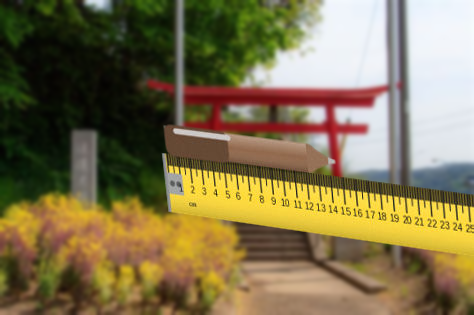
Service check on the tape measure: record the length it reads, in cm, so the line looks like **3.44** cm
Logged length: **14.5** cm
